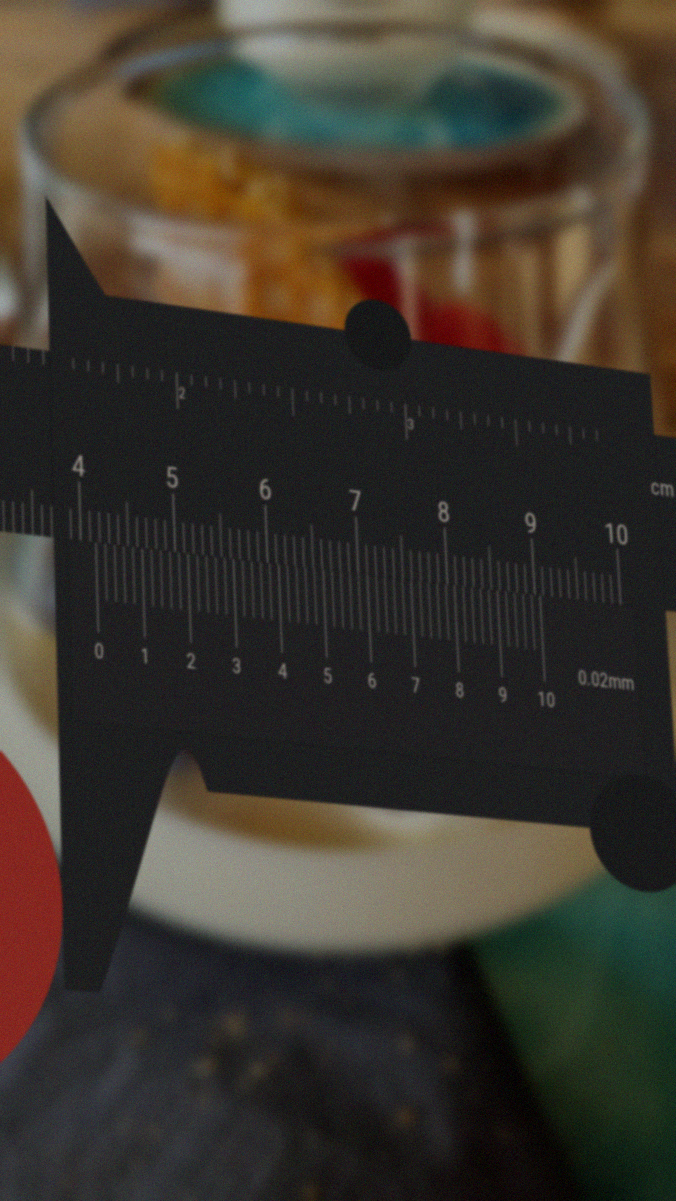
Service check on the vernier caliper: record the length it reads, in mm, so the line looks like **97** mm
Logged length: **41.6** mm
